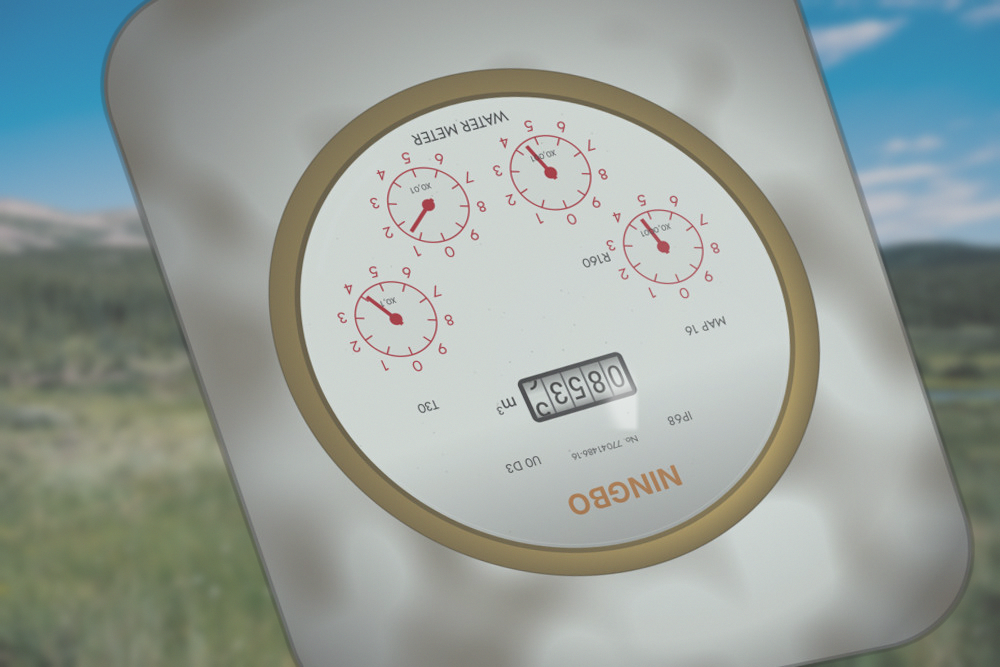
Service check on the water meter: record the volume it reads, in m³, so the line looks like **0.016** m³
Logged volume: **8535.4144** m³
